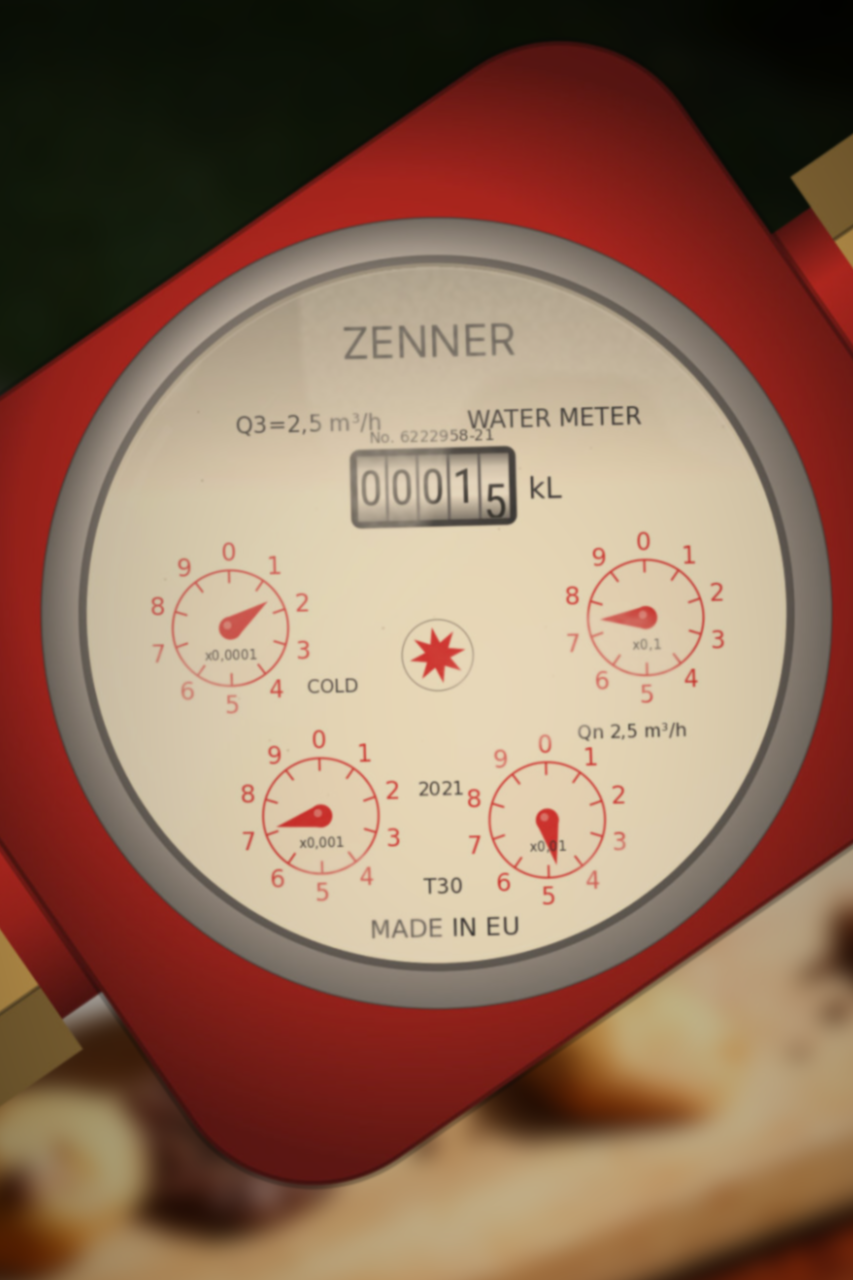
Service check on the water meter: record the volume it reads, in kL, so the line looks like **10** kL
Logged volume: **14.7471** kL
